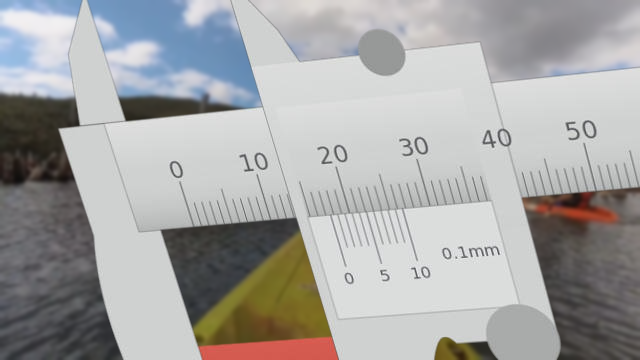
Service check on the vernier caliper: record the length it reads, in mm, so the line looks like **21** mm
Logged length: **17.6** mm
